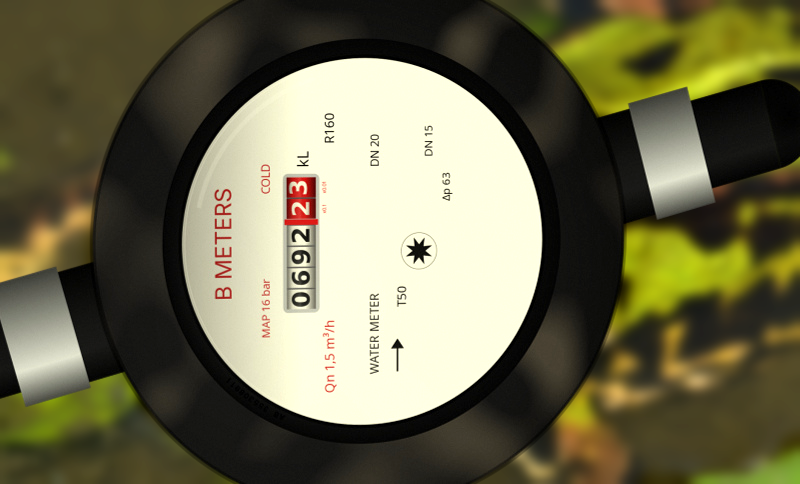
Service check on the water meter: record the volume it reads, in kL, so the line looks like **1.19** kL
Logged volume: **692.23** kL
